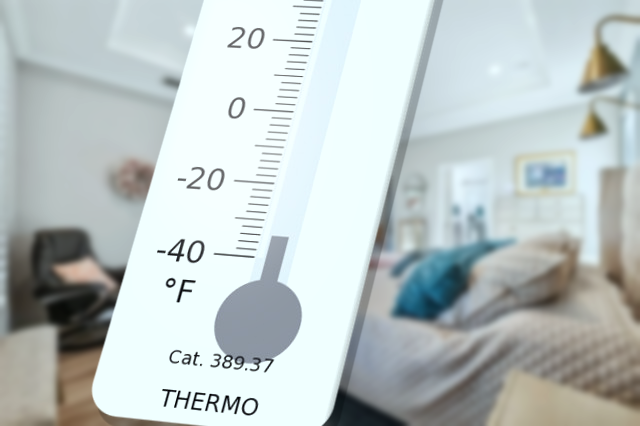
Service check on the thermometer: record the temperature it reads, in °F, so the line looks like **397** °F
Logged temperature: **-34** °F
